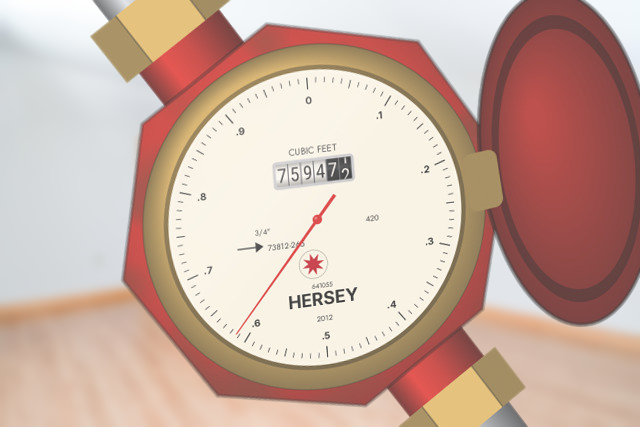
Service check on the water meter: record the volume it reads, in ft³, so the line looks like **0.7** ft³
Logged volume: **759471.61** ft³
